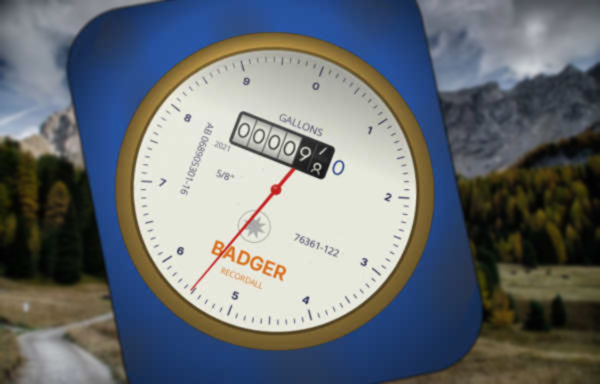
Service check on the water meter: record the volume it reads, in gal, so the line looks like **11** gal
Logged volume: **975.5** gal
